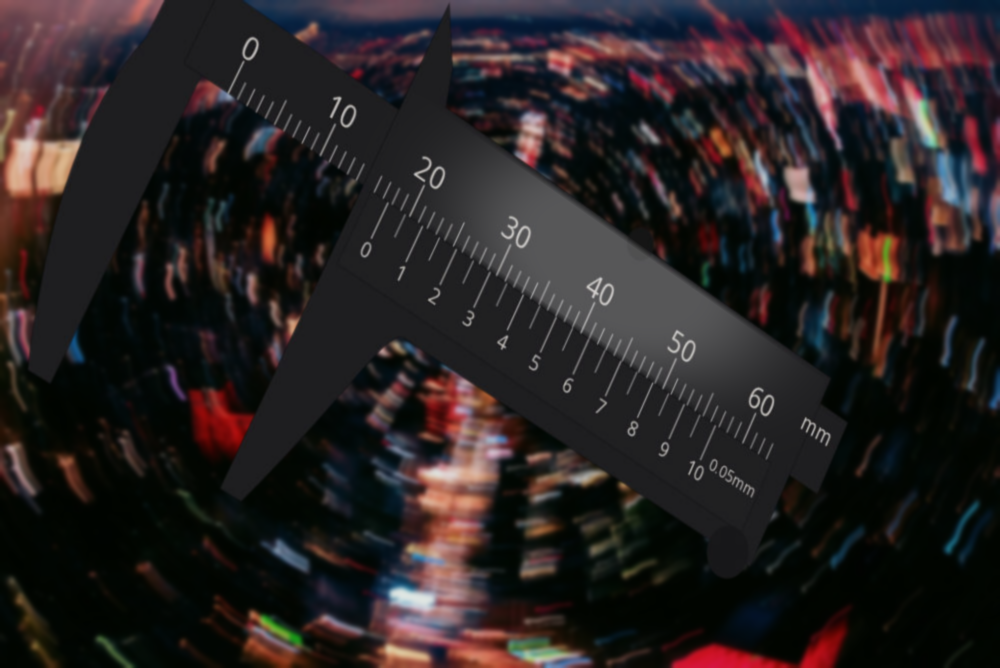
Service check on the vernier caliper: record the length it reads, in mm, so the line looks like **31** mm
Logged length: **17.6** mm
